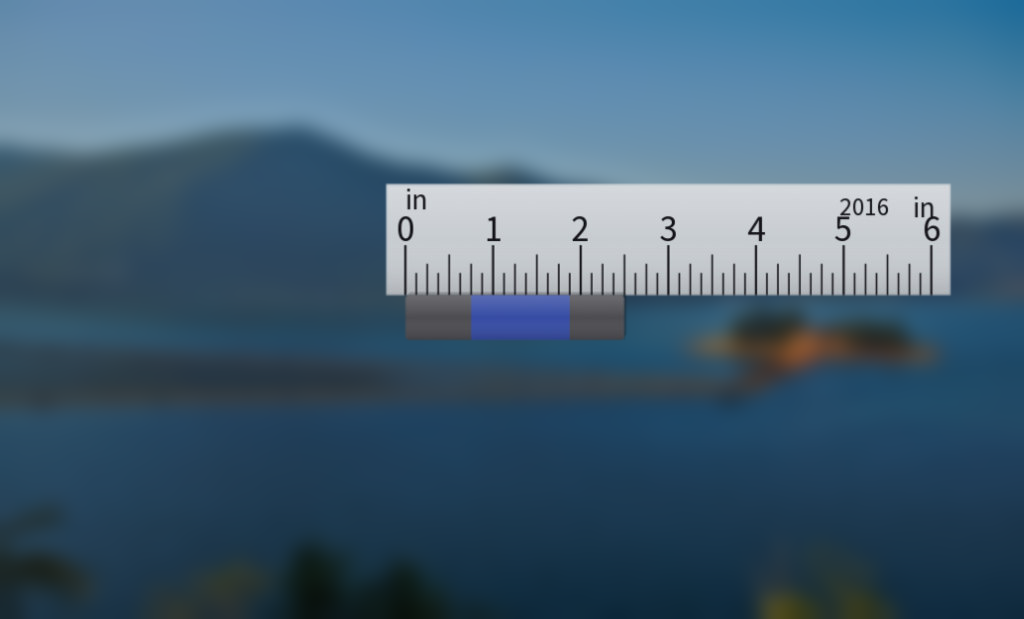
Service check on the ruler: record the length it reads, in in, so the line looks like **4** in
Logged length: **2.5** in
